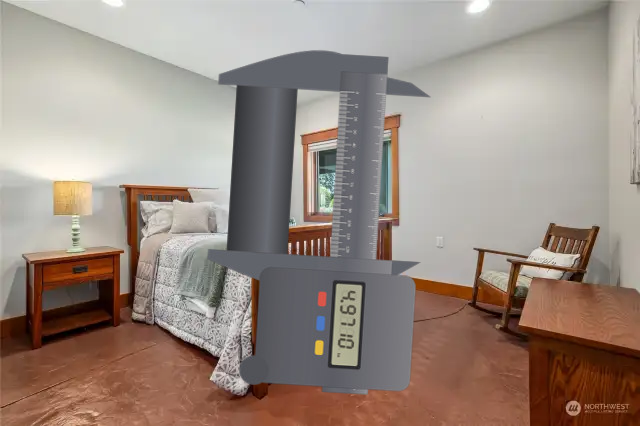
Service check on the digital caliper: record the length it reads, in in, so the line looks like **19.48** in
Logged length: **4.9710** in
